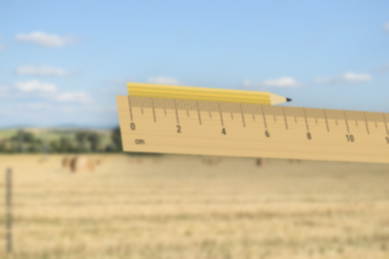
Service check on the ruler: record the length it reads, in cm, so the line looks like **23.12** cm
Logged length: **7.5** cm
